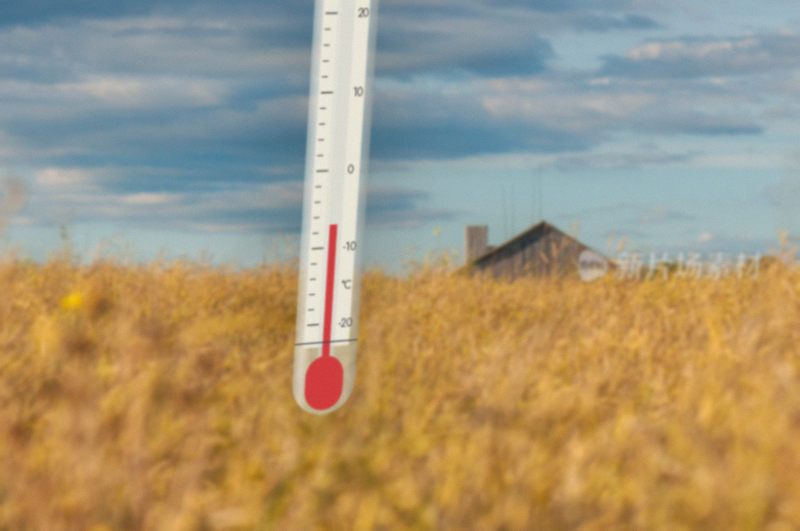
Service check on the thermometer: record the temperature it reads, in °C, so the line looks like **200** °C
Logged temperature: **-7** °C
